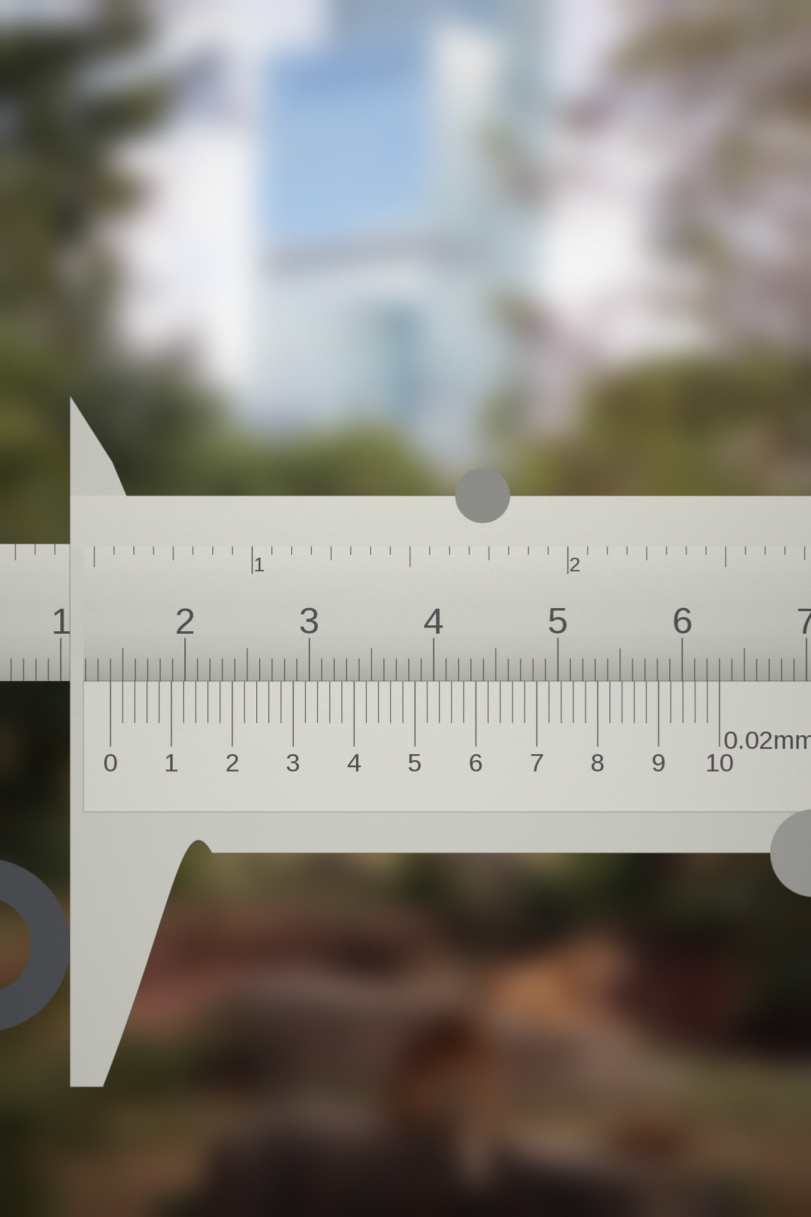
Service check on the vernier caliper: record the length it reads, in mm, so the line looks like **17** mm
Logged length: **14.0** mm
